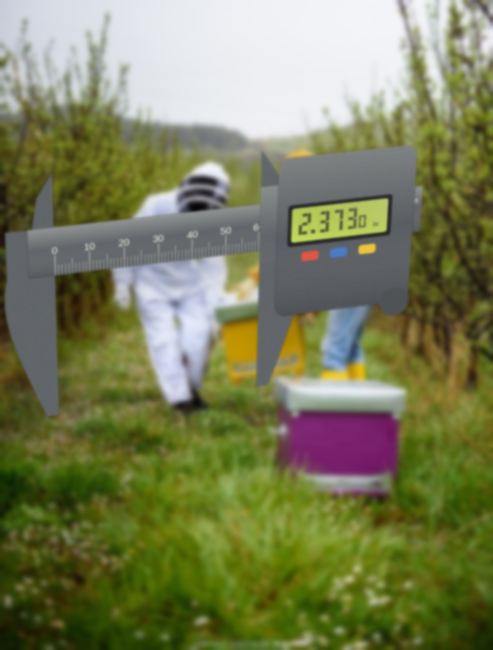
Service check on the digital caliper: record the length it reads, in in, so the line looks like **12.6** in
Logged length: **2.3730** in
